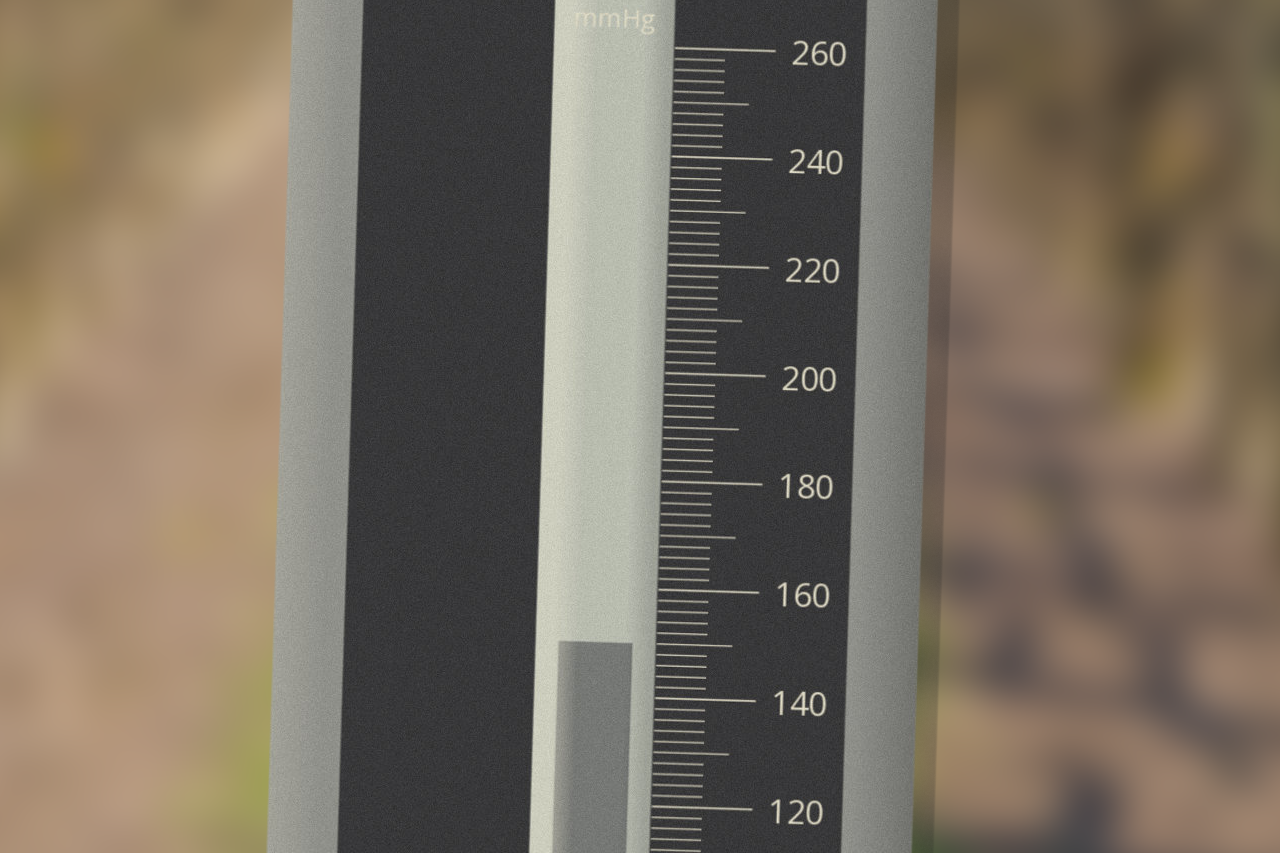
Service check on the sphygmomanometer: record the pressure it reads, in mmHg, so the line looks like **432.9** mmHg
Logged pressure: **150** mmHg
